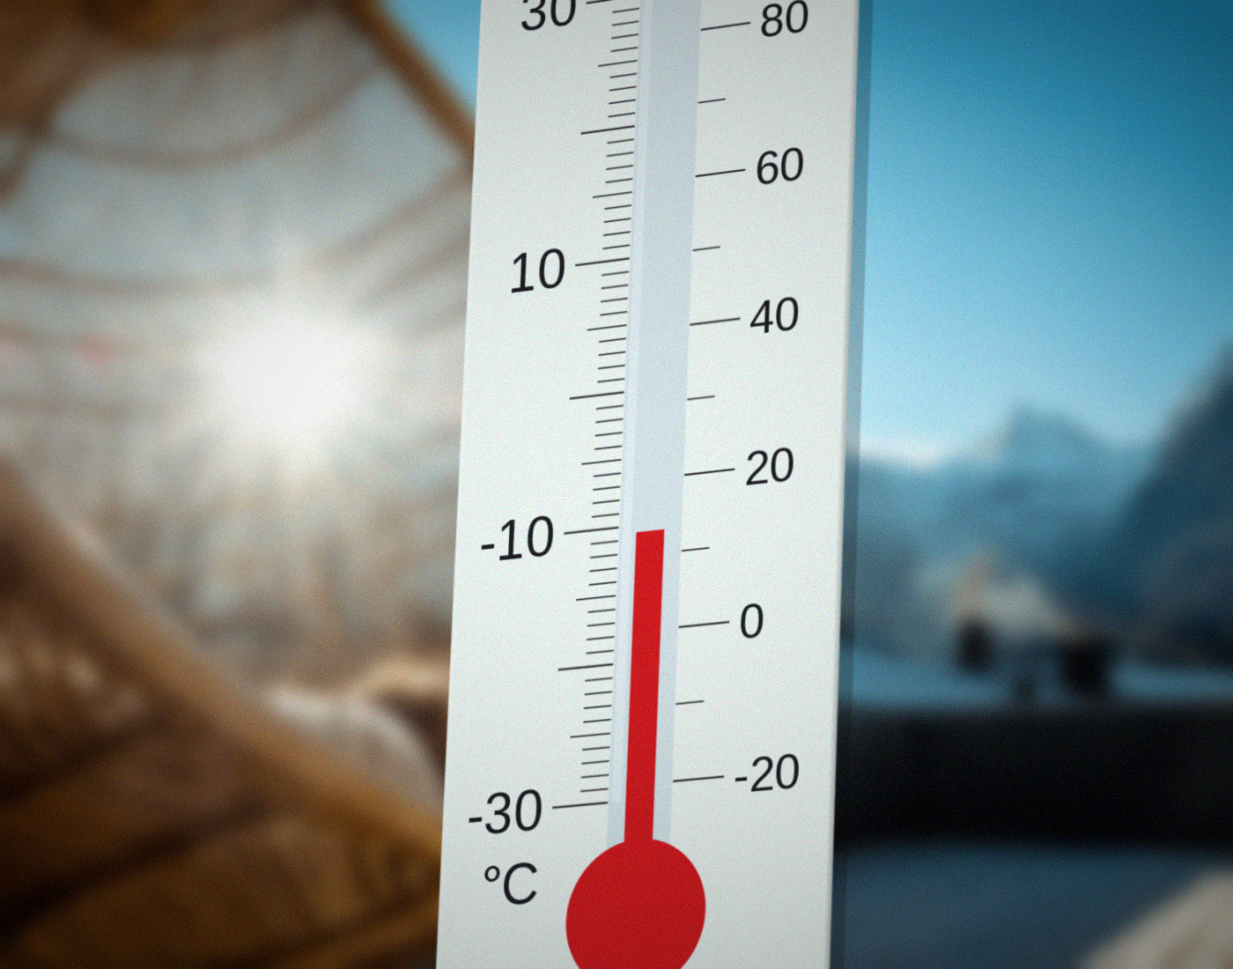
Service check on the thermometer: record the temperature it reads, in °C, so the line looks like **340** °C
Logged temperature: **-10.5** °C
